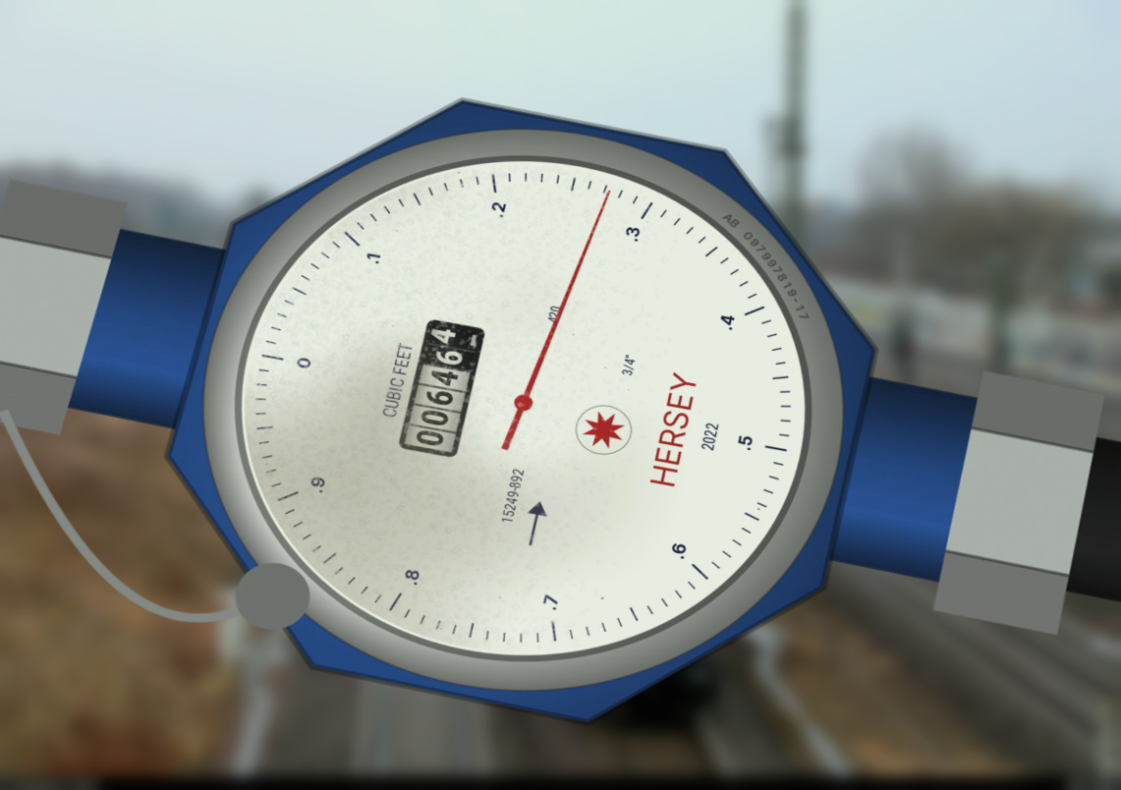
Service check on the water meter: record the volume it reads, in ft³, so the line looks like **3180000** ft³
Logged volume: **6464.27** ft³
